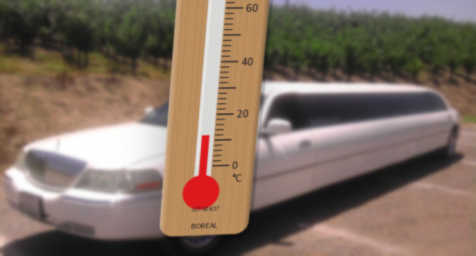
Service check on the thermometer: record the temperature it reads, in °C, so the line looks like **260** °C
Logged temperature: **12** °C
